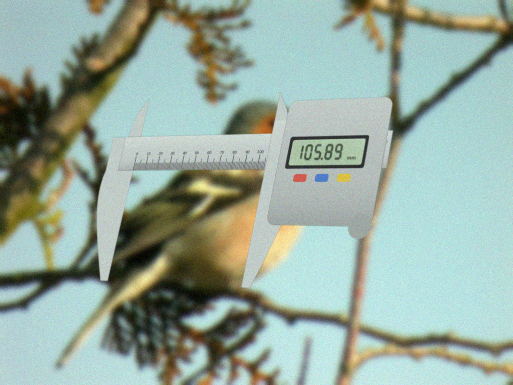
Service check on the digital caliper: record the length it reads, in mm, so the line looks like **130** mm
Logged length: **105.89** mm
